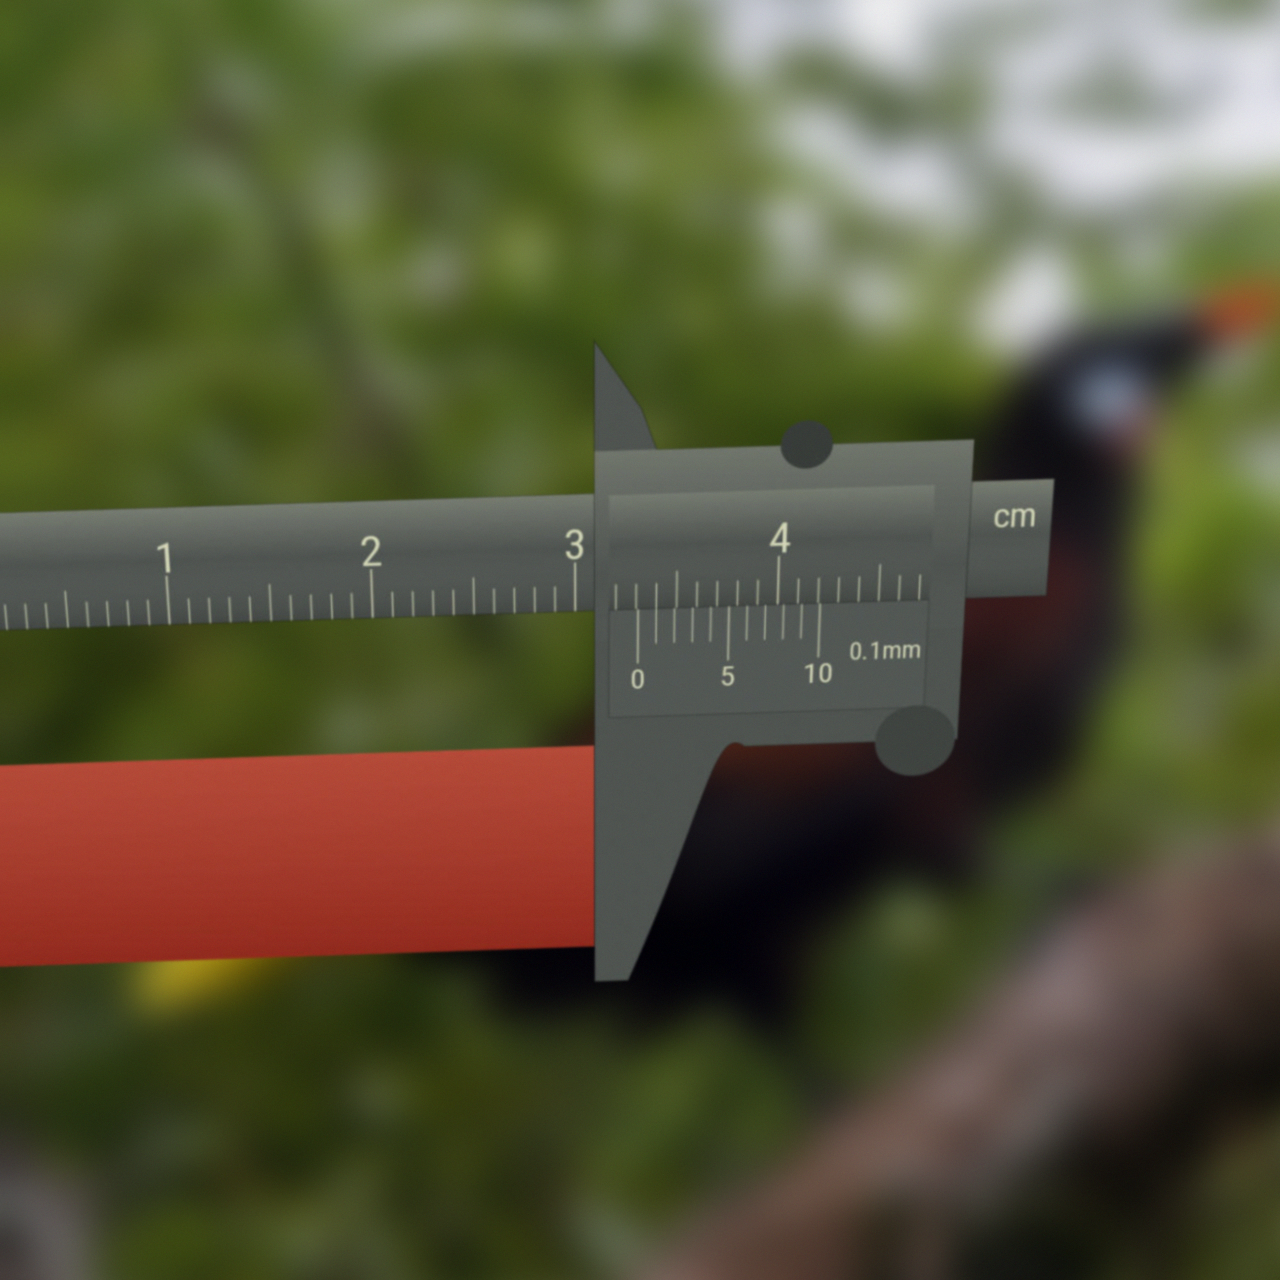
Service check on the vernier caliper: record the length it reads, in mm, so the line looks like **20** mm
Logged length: **33.1** mm
